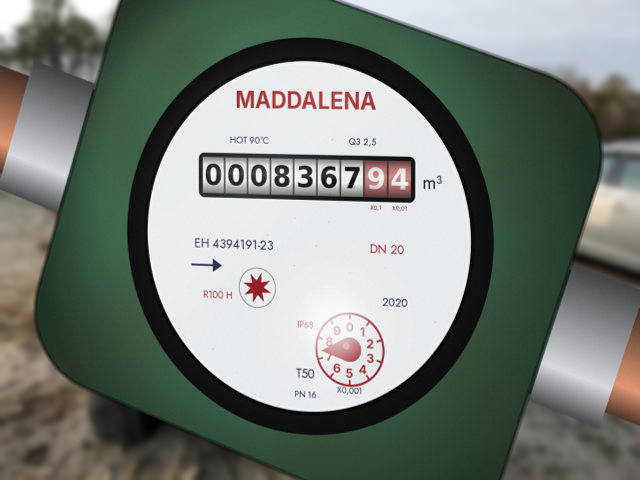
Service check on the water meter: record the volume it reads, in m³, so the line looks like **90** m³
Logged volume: **8367.947** m³
